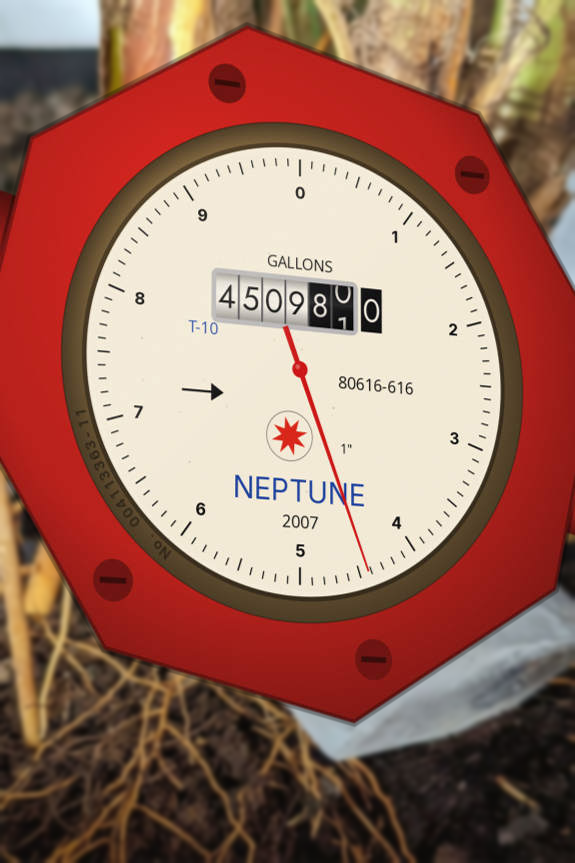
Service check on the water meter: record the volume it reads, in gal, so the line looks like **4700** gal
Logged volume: **4509804.4** gal
